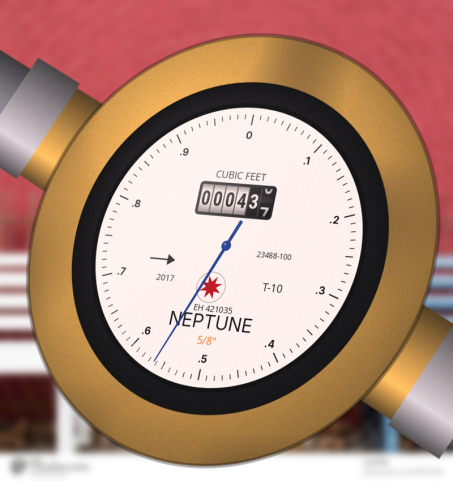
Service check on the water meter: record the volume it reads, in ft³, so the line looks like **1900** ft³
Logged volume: **436.56** ft³
